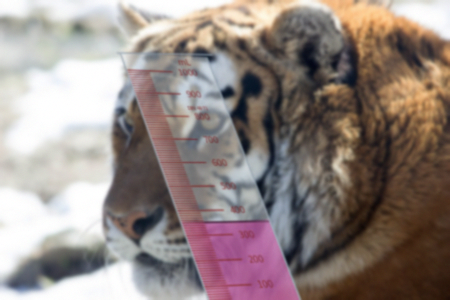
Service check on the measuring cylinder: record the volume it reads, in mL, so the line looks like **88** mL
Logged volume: **350** mL
